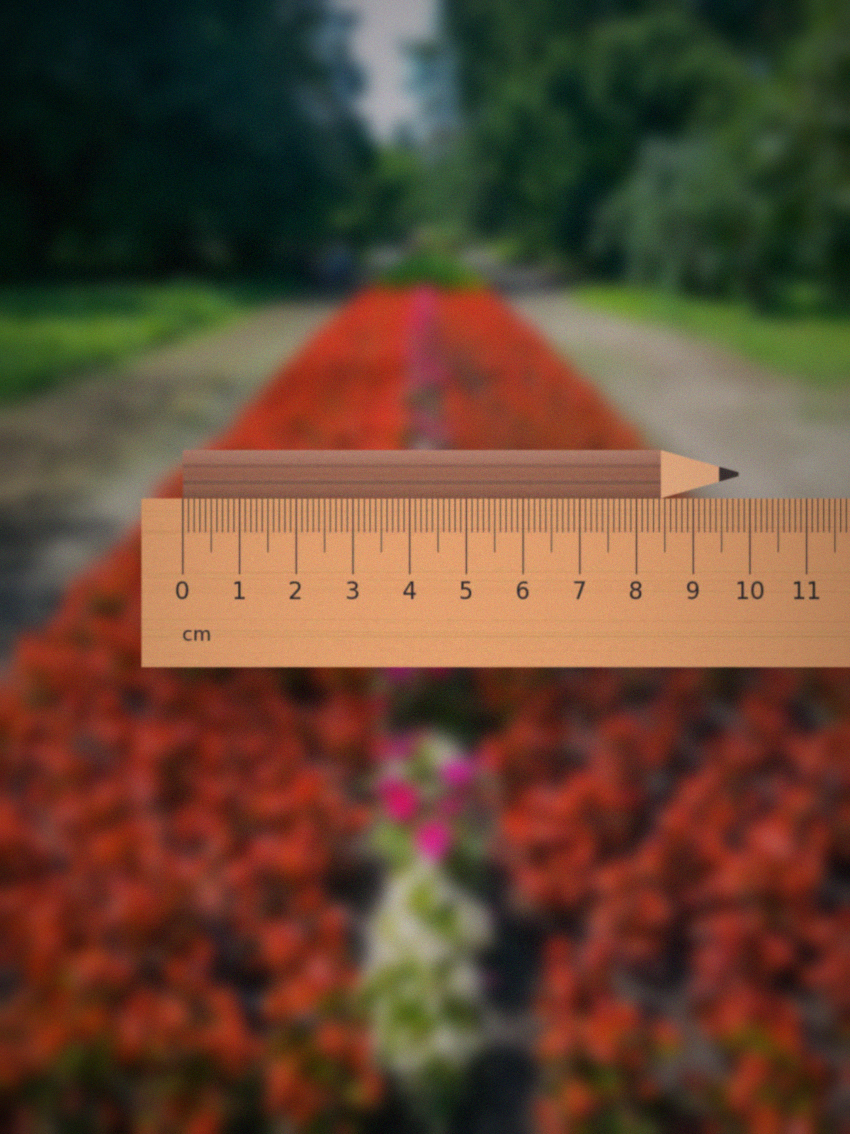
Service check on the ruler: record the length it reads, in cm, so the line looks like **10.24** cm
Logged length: **9.8** cm
